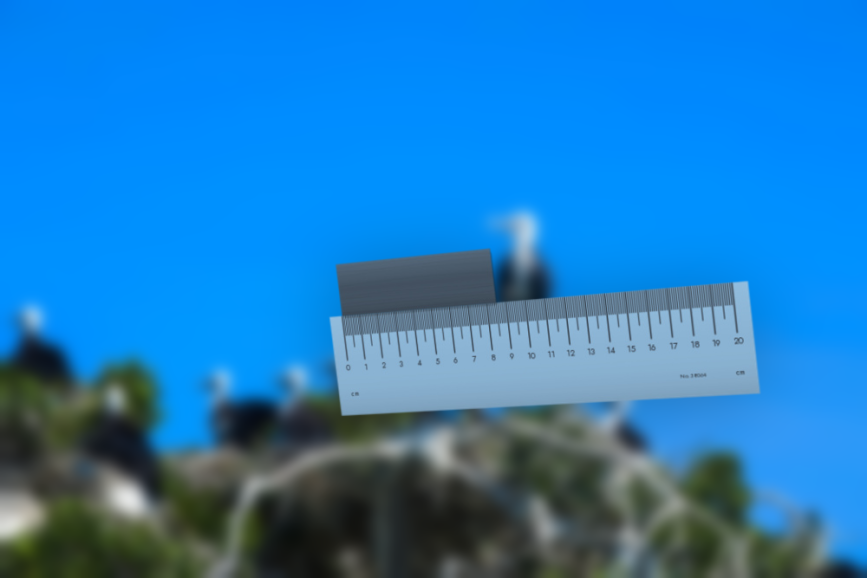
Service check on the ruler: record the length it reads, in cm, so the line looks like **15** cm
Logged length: **8.5** cm
